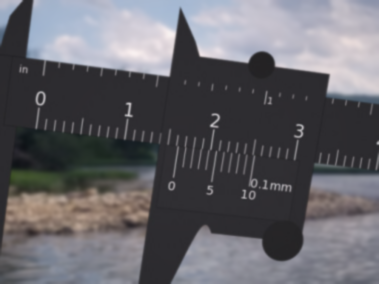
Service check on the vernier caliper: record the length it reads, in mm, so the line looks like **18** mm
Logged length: **16.2** mm
